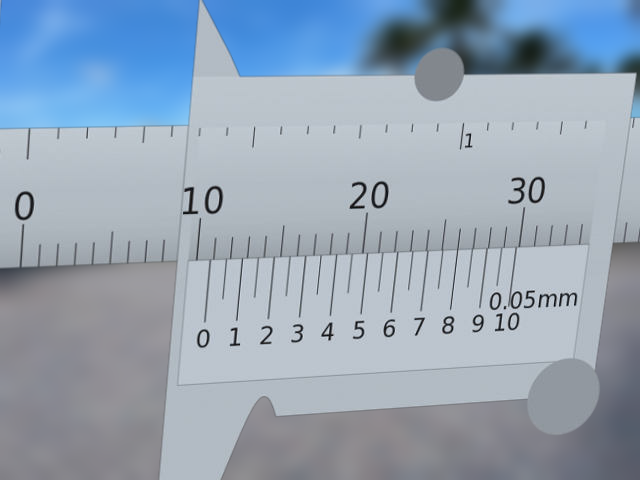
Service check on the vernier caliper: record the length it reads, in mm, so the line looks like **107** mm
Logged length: **10.8** mm
